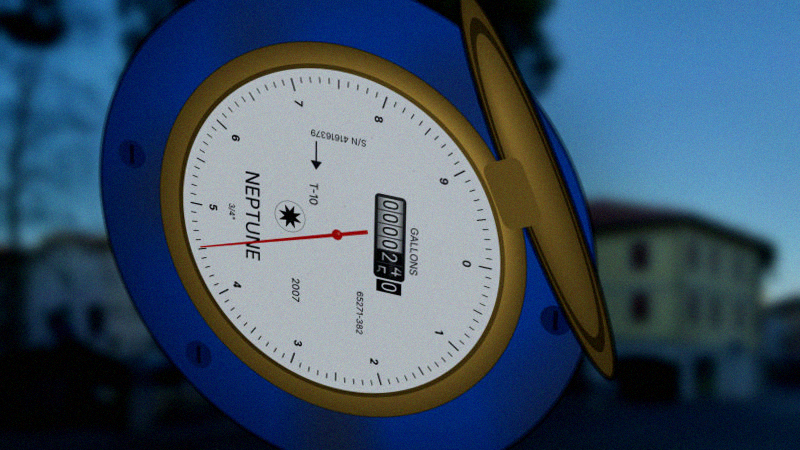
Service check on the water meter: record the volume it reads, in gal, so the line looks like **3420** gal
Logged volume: **244.5** gal
